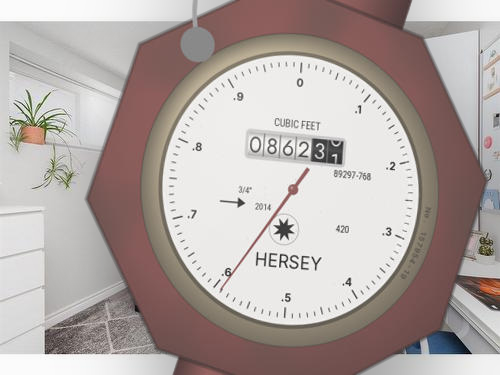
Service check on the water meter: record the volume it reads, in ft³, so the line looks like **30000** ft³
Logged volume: **86230.59** ft³
